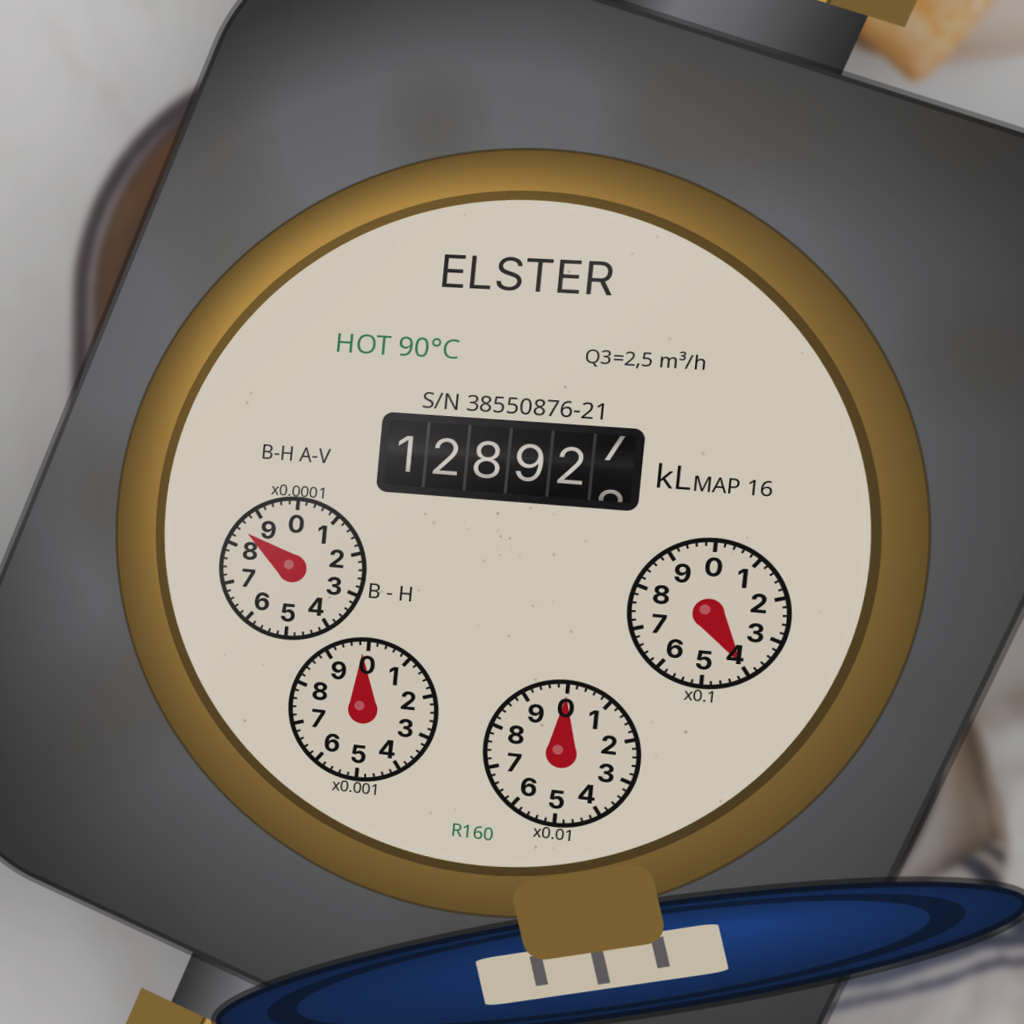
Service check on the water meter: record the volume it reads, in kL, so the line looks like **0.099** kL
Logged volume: **128927.3998** kL
